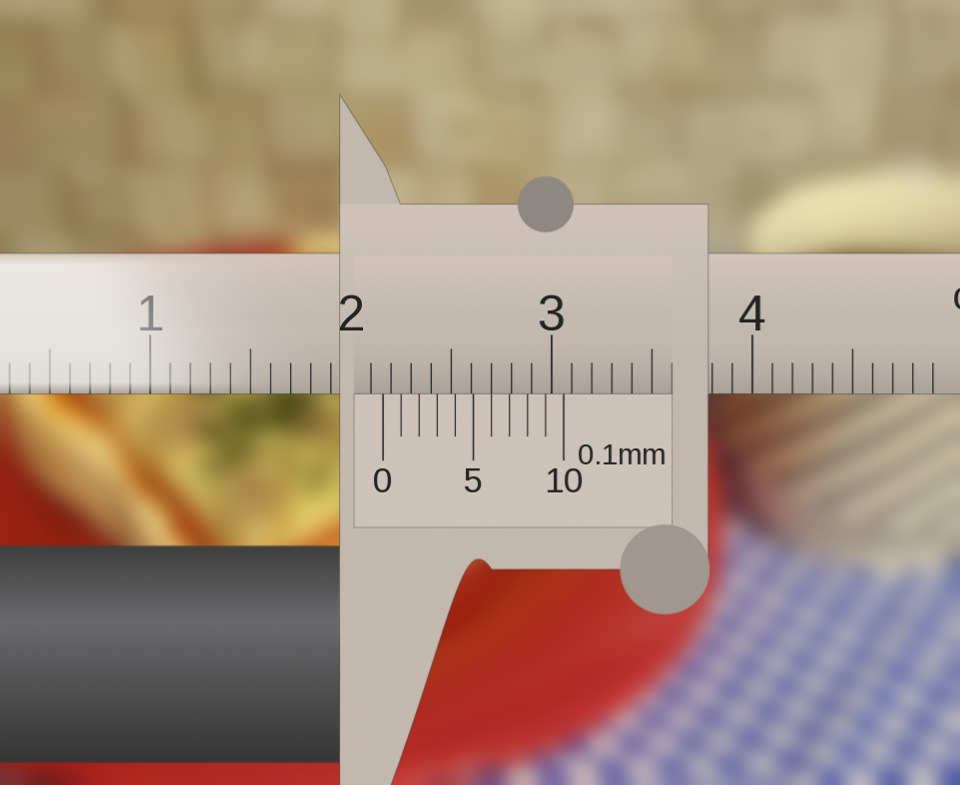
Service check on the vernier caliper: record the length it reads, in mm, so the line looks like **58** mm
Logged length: **21.6** mm
